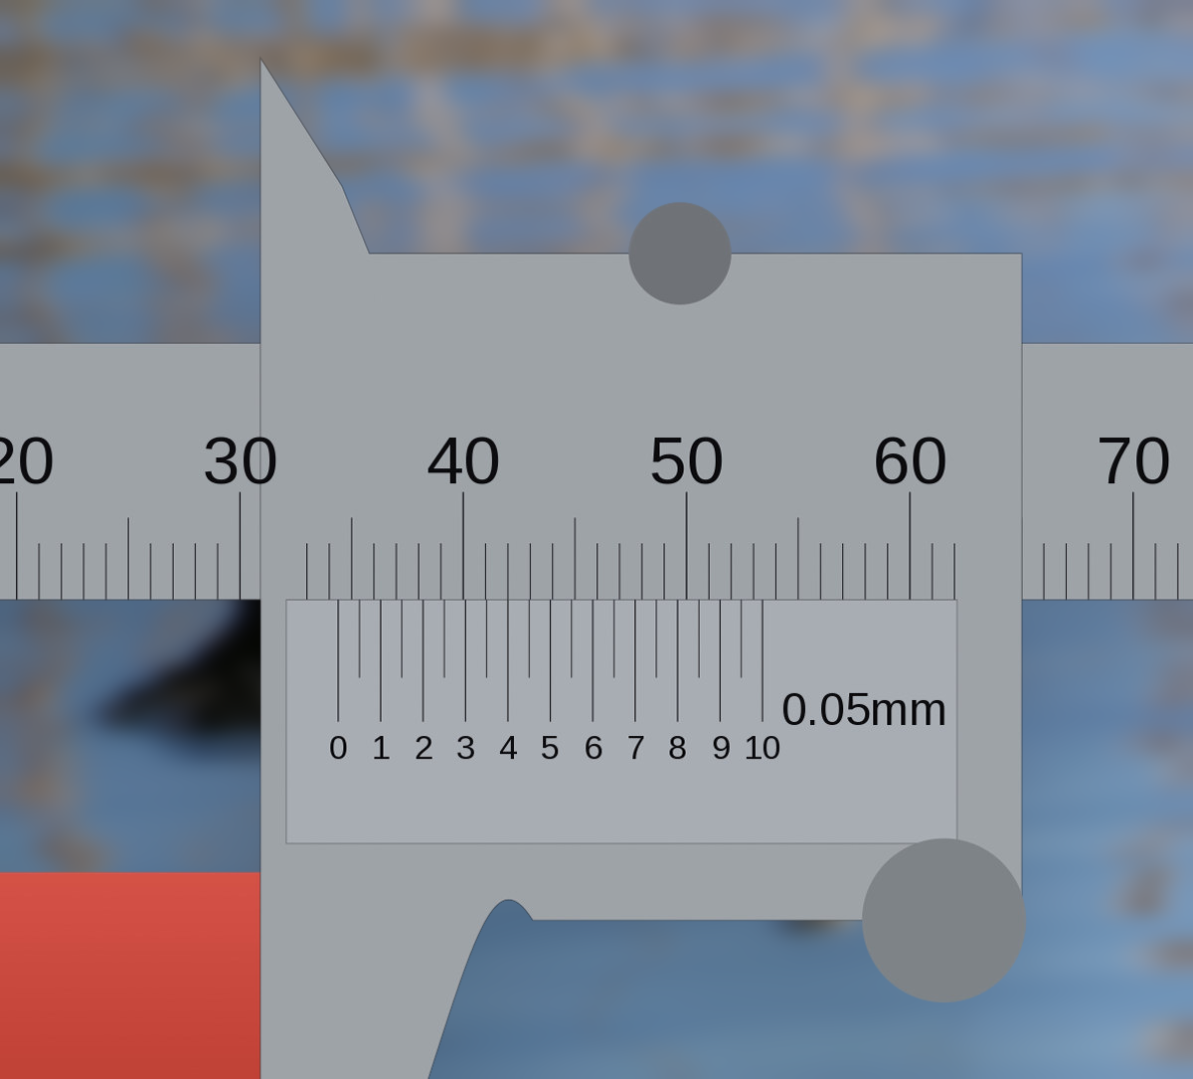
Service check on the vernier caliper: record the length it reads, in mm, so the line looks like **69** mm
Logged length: **34.40** mm
